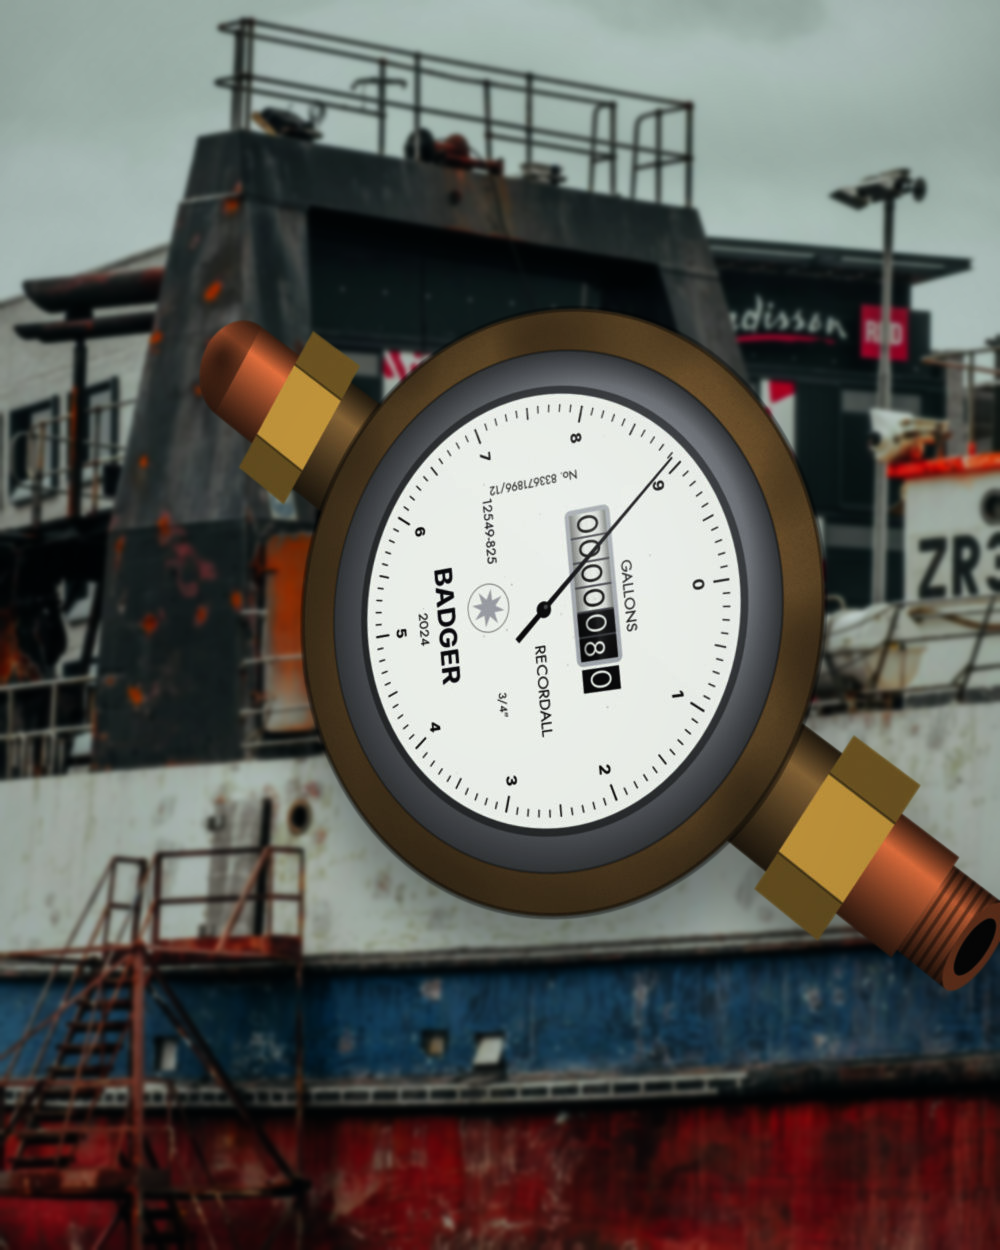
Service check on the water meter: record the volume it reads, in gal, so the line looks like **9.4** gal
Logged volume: **78.9** gal
